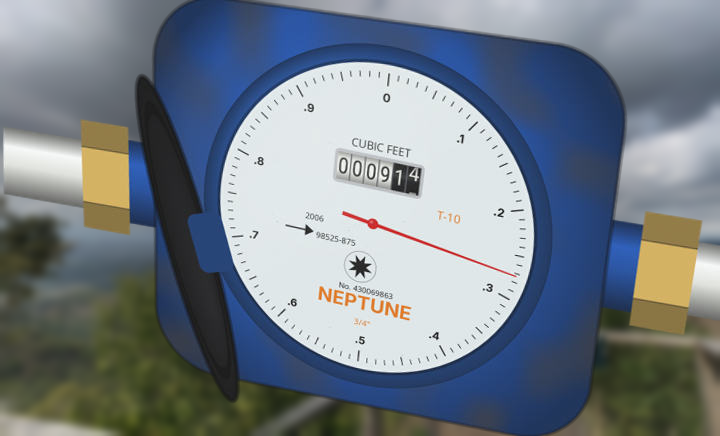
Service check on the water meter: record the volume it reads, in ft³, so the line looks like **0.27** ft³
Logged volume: **914.27** ft³
